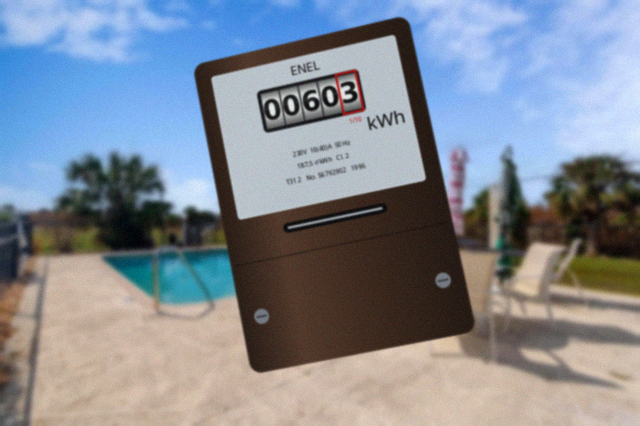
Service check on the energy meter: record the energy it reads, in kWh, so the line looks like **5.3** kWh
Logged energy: **60.3** kWh
